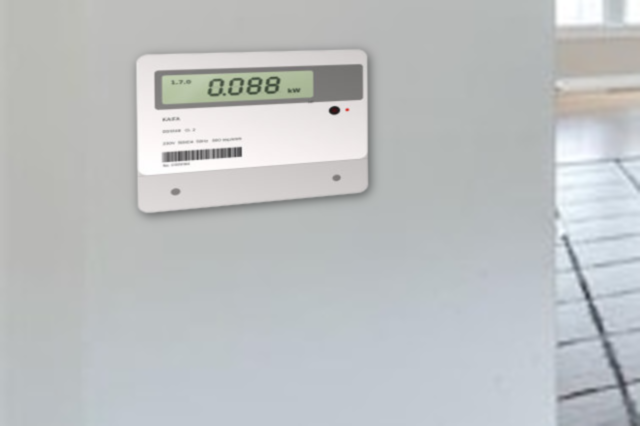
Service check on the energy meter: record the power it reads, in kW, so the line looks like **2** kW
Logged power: **0.088** kW
